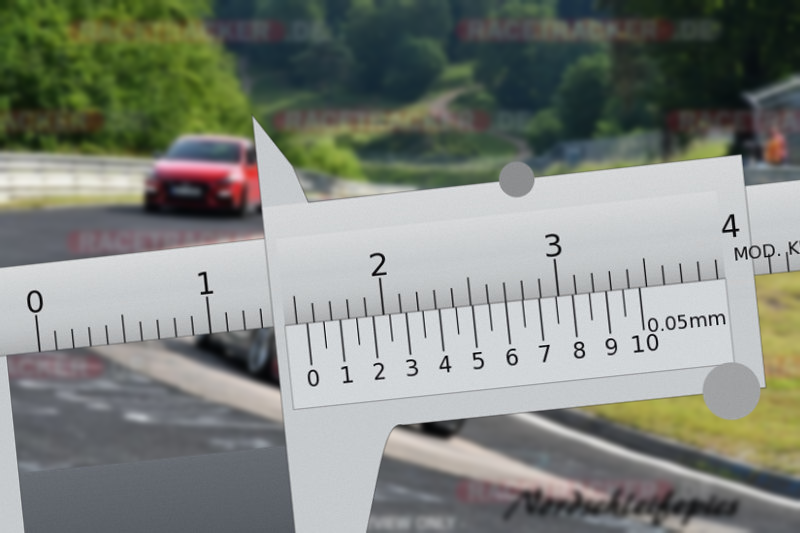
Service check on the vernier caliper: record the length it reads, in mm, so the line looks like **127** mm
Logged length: **15.6** mm
